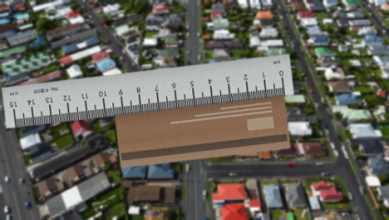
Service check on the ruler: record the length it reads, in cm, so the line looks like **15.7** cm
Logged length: **9.5** cm
